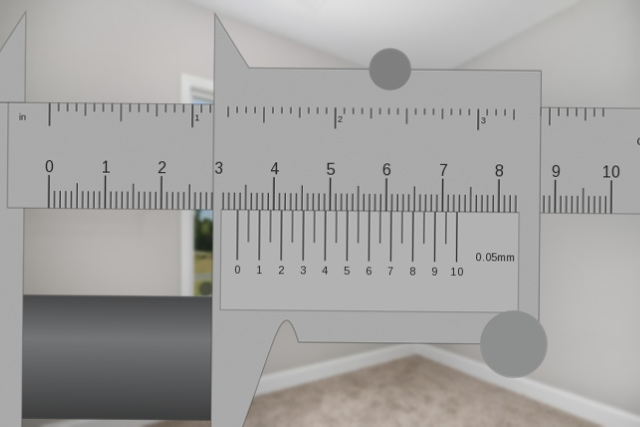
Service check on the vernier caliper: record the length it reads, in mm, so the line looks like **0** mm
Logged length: **33.6** mm
